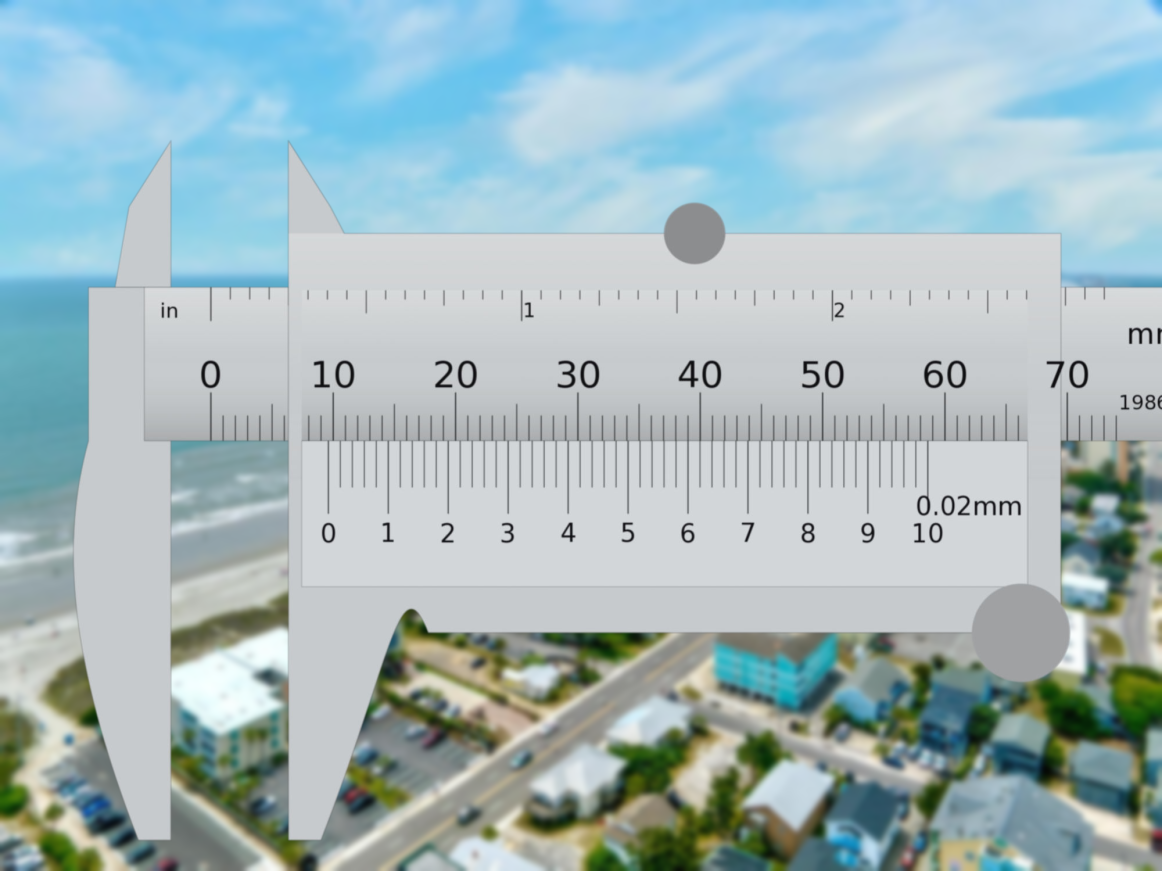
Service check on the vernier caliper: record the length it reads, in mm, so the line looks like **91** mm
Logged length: **9.6** mm
